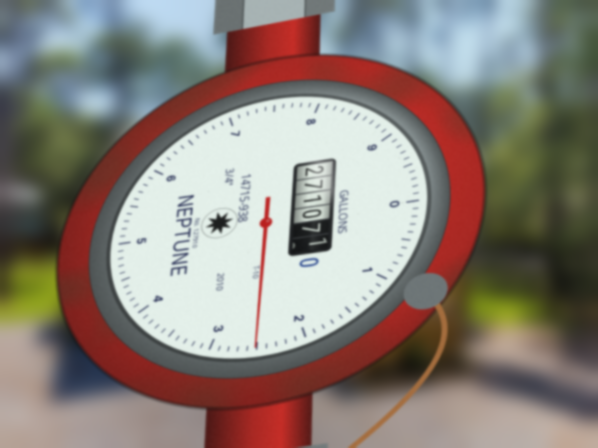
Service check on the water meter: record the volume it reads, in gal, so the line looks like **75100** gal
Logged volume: **2710712.5** gal
